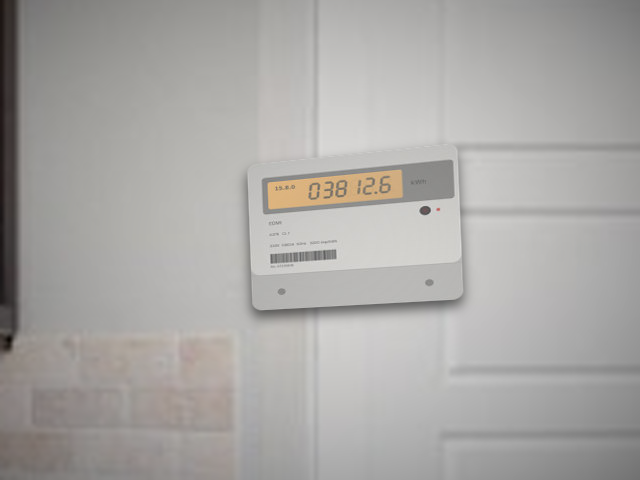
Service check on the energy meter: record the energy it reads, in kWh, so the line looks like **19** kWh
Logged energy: **3812.6** kWh
